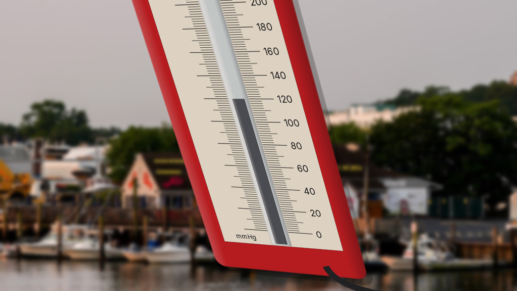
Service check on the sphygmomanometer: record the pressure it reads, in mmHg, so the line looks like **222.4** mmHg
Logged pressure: **120** mmHg
